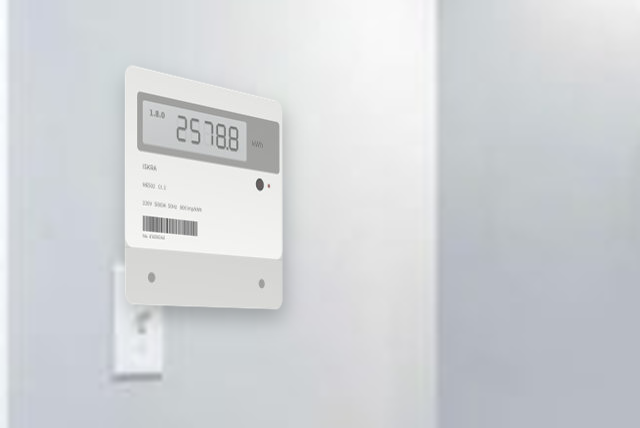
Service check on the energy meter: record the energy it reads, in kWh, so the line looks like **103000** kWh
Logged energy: **2578.8** kWh
